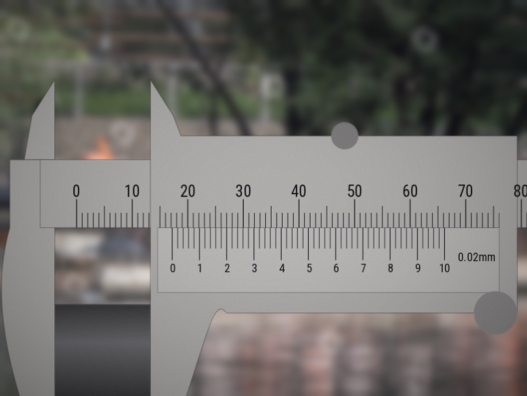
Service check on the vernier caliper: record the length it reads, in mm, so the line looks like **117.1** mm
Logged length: **17.2** mm
